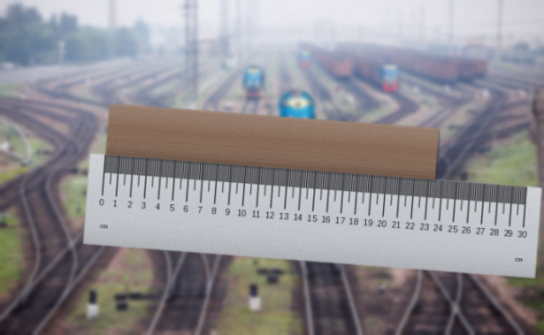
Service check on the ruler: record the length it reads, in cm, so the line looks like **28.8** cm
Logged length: **23.5** cm
